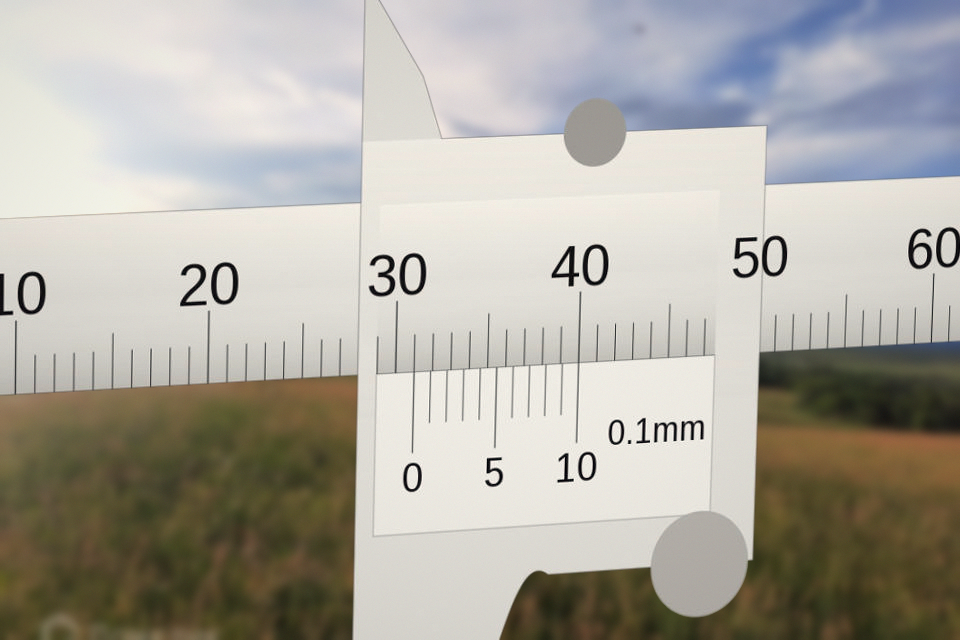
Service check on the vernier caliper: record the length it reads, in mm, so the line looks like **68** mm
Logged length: **31.0** mm
